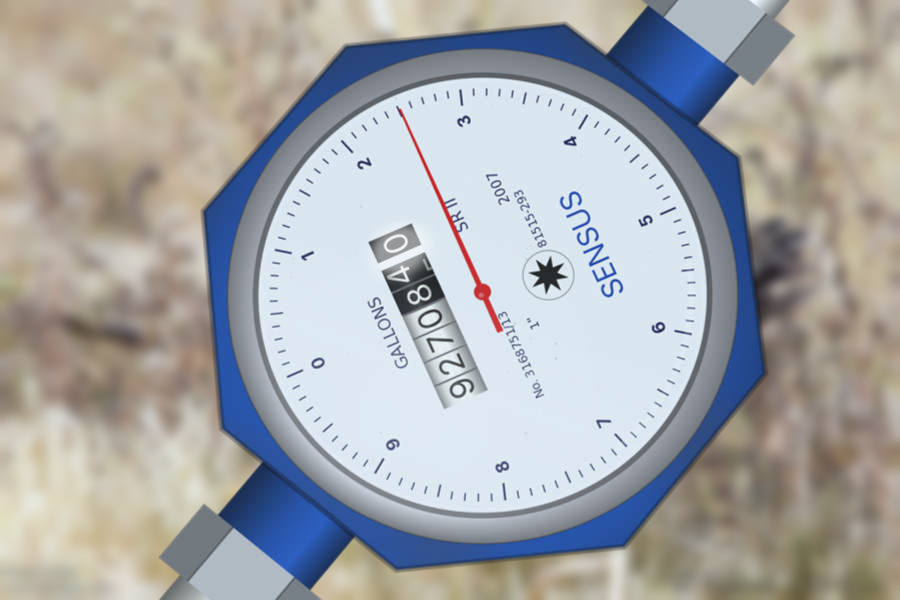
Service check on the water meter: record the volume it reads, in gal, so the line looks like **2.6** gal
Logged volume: **9270842.5** gal
